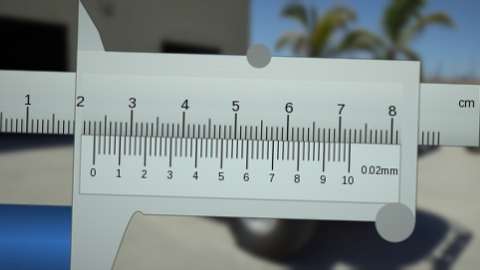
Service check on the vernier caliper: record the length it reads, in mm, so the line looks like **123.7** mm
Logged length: **23.0** mm
